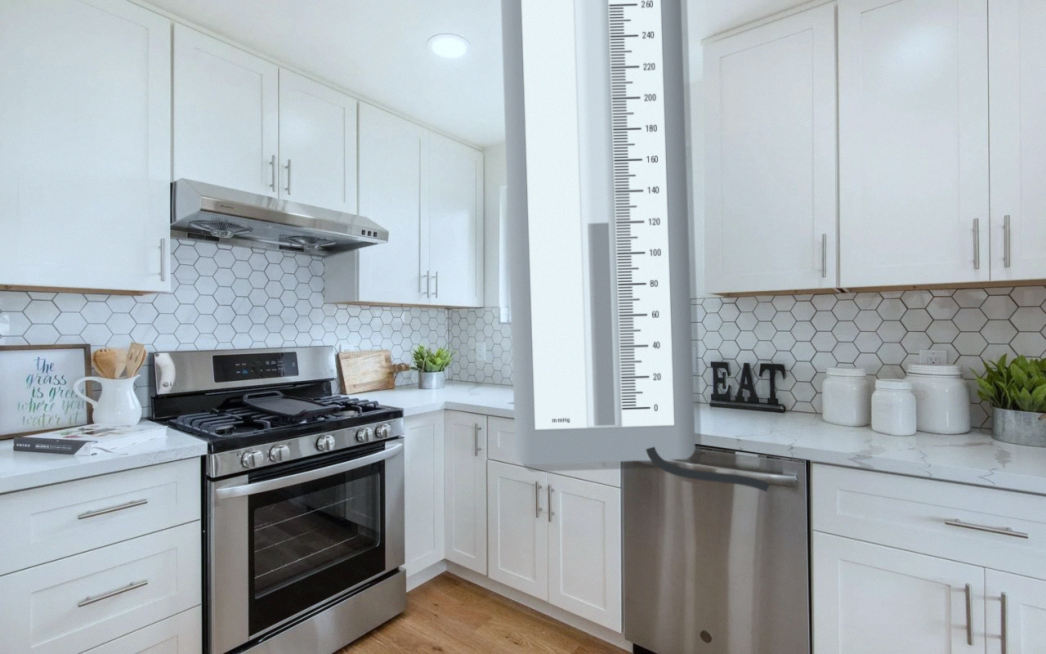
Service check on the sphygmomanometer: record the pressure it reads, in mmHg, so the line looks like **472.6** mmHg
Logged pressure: **120** mmHg
